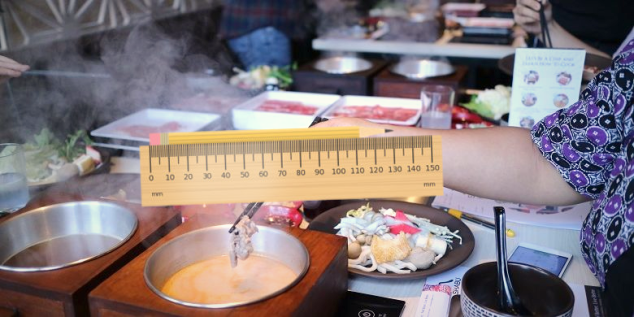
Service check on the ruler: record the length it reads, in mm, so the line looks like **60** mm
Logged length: **130** mm
